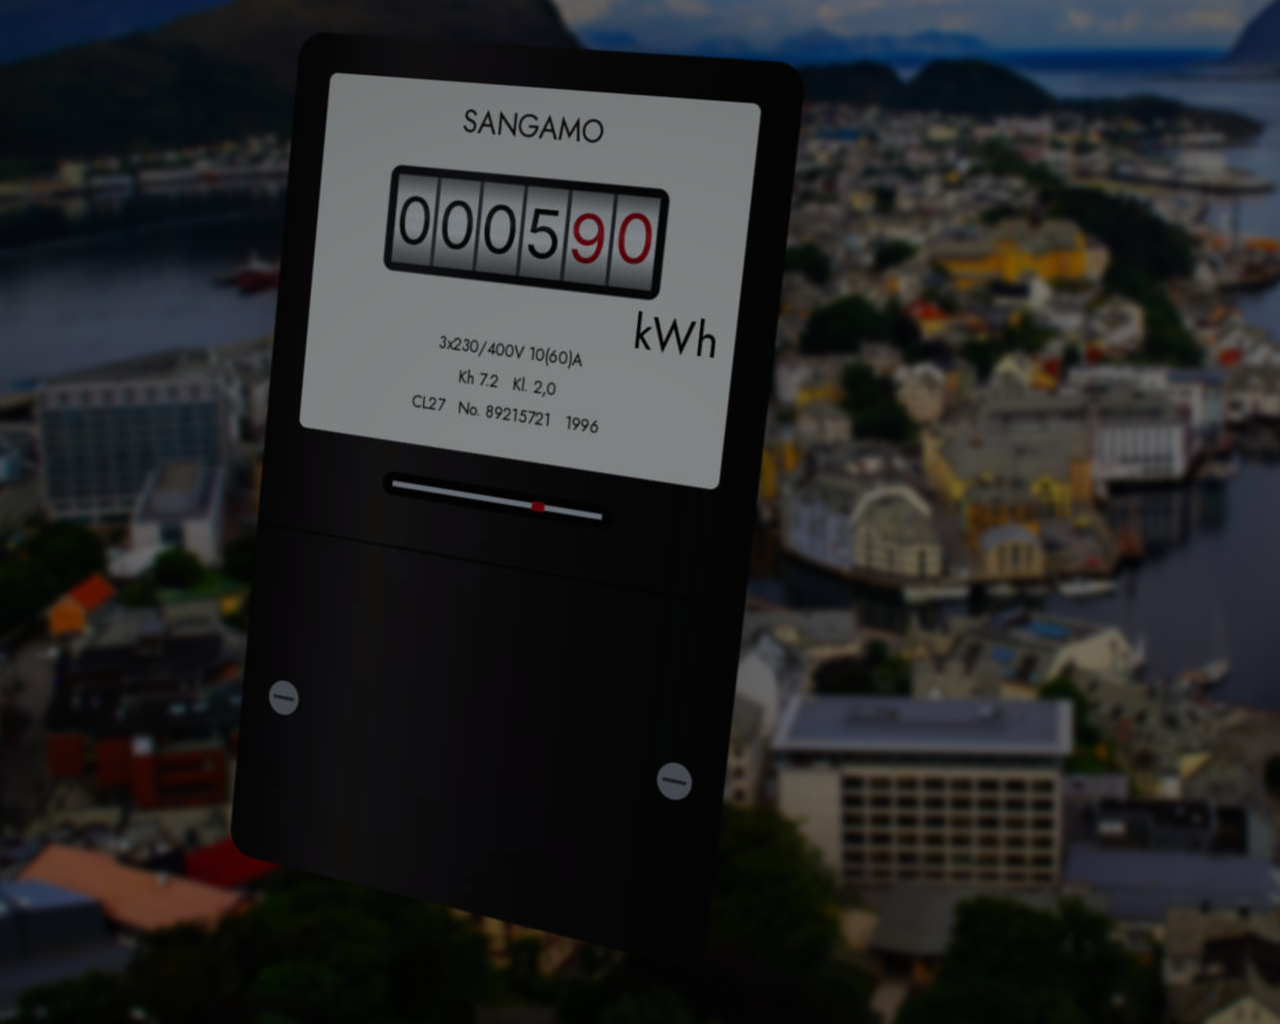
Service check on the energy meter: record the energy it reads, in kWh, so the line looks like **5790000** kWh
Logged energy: **5.90** kWh
